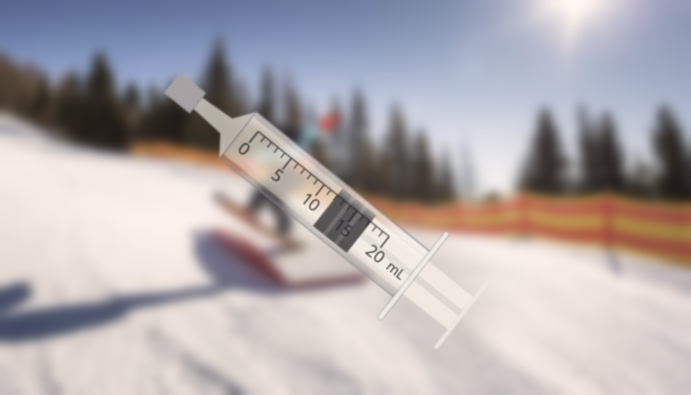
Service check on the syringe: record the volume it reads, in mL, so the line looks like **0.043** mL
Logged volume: **12** mL
